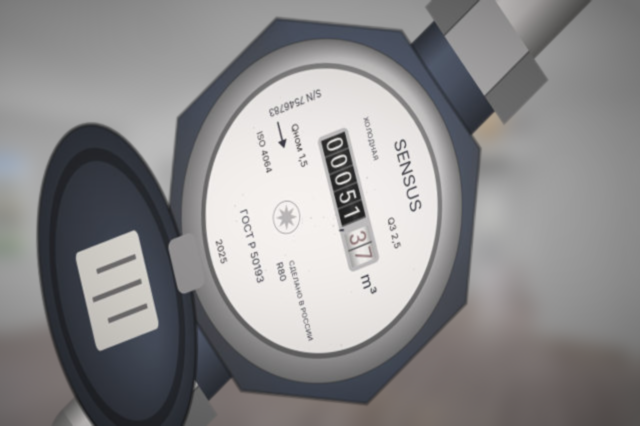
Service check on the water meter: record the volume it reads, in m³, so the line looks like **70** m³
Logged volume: **51.37** m³
